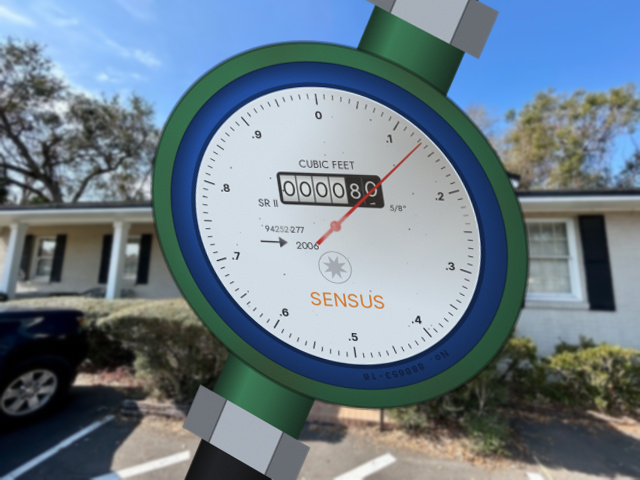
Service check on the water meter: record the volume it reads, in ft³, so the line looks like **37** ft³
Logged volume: **80.13** ft³
